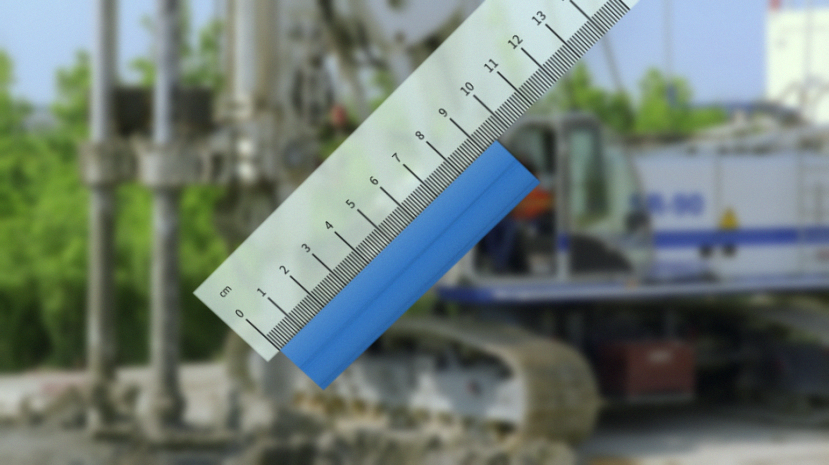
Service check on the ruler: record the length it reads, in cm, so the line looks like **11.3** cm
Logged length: **9.5** cm
